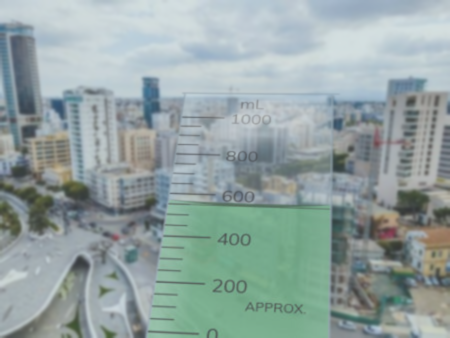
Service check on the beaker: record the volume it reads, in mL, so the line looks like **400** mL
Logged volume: **550** mL
